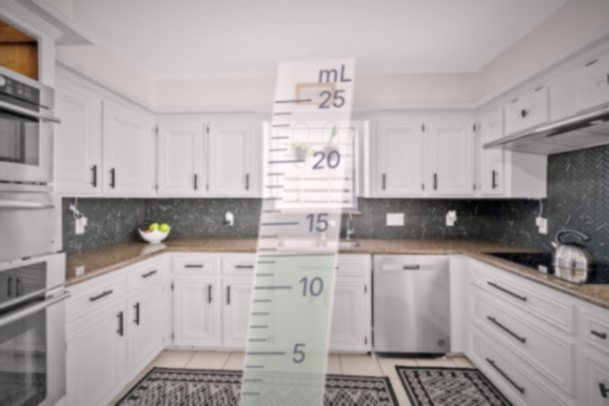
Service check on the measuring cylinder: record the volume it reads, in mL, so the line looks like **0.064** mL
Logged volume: **12.5** mL
